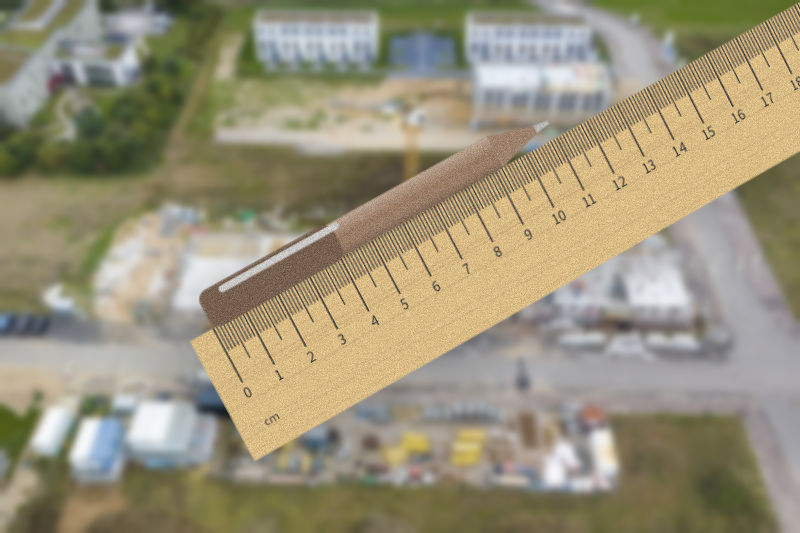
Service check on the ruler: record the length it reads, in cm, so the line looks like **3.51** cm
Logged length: **11** cm
